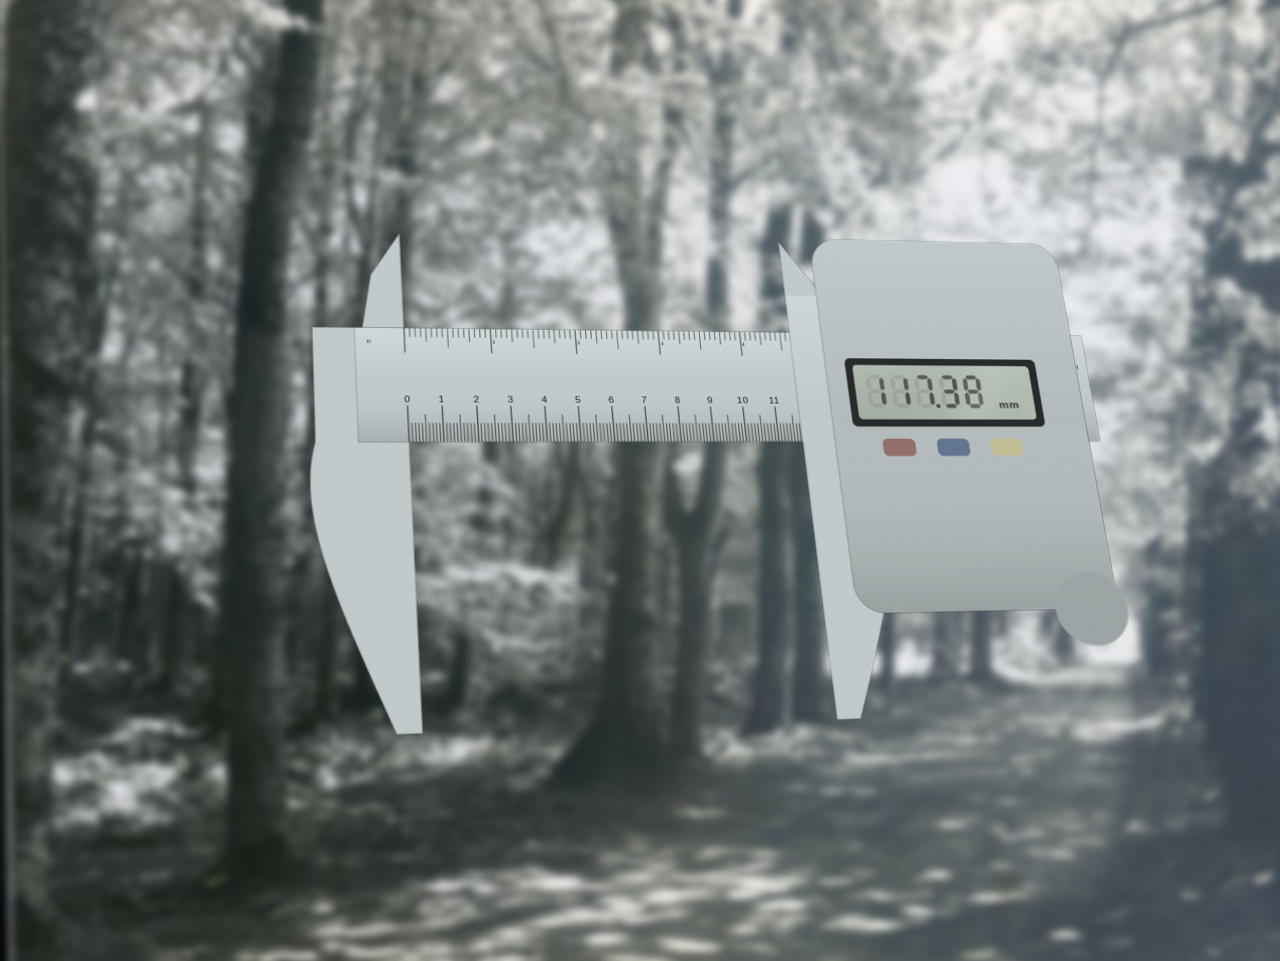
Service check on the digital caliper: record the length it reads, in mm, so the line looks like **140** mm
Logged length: **117.38** mm
